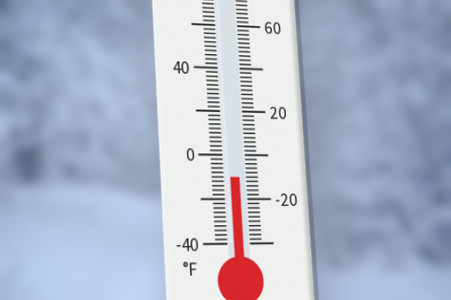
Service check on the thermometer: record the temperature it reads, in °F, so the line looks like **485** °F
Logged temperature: **-10** °F
